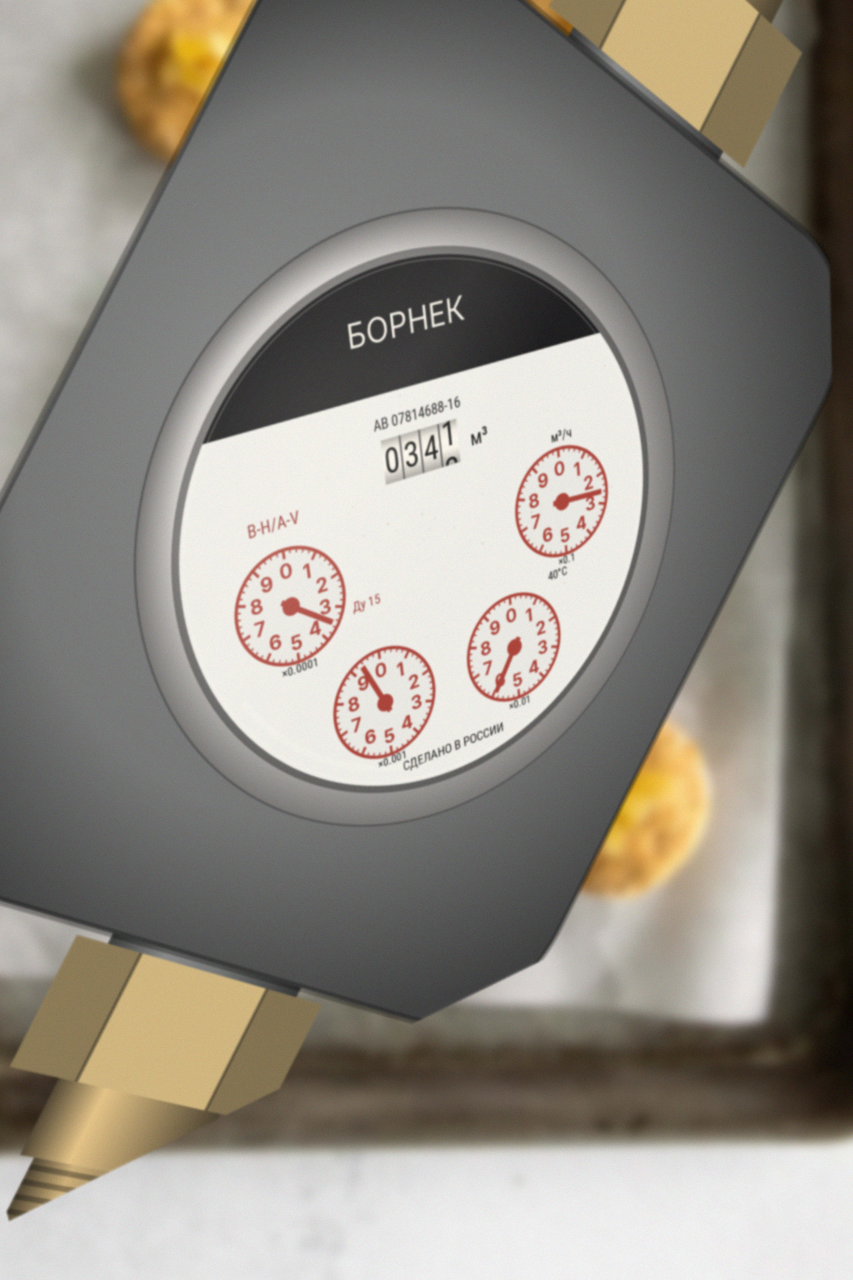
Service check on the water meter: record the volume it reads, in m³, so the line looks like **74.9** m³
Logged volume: **341.2593** m³
